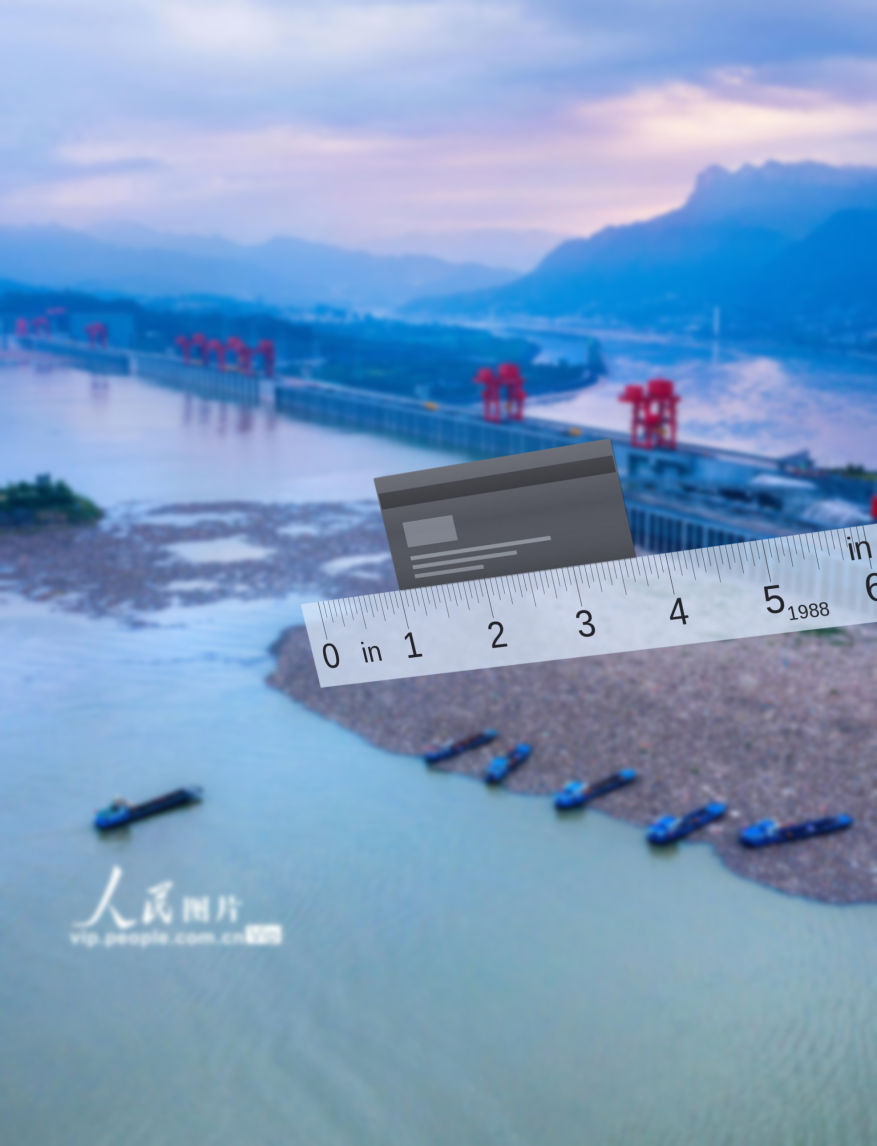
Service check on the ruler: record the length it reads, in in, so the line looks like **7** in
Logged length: **2.6875** in
